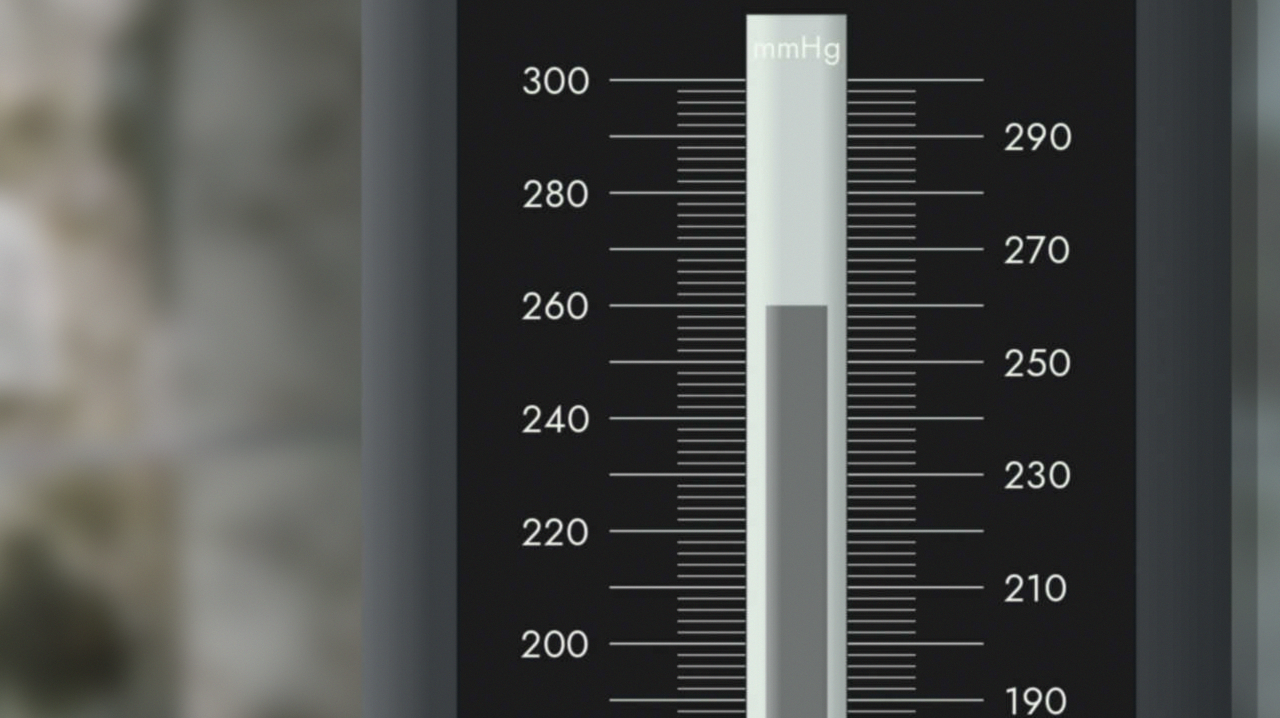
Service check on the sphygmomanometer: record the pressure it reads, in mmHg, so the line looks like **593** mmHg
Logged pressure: **260** mmHg
